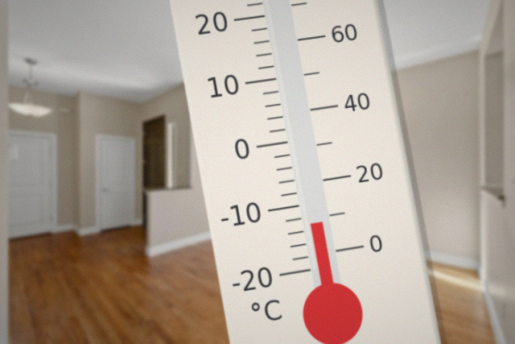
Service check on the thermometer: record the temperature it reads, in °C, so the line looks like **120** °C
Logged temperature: **-13** °C
